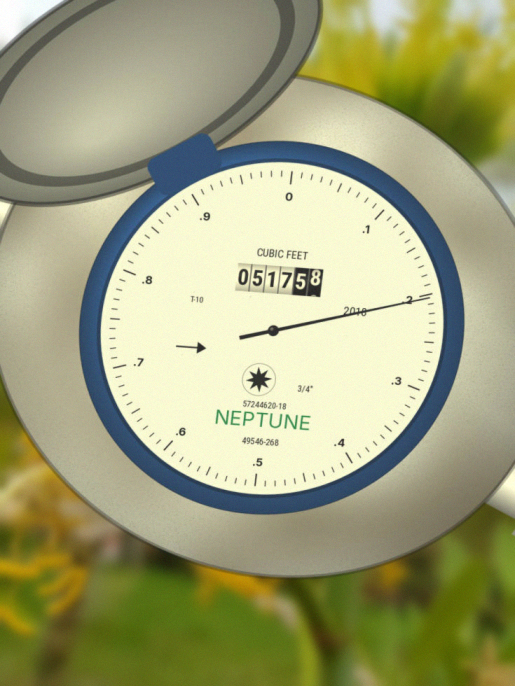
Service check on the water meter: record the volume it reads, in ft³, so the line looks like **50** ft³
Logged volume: **51758.20** ft³
